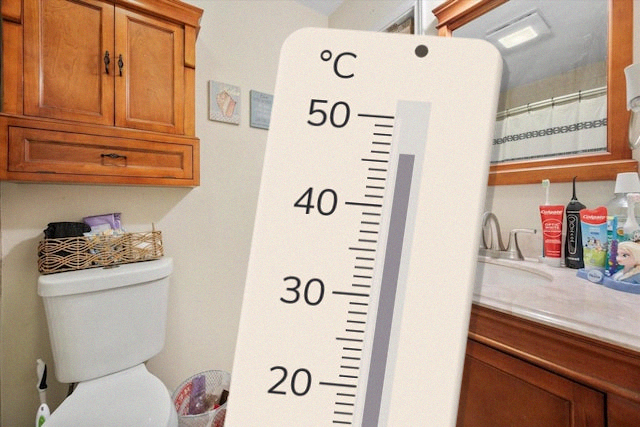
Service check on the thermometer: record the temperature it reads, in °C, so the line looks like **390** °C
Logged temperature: **46** °C
